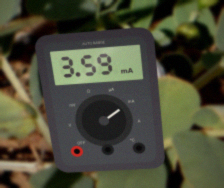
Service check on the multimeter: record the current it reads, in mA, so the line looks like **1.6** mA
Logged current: **3.59** mA
